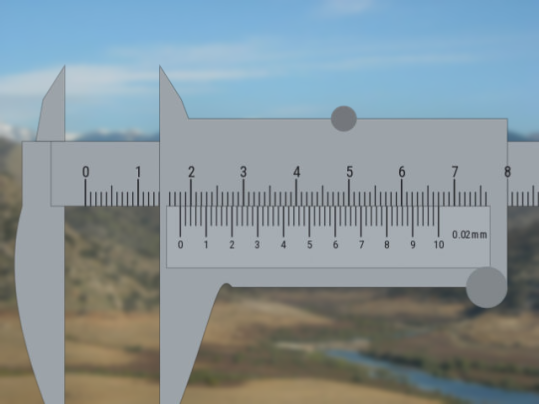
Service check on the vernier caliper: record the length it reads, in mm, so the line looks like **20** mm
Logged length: **18.0** mm
